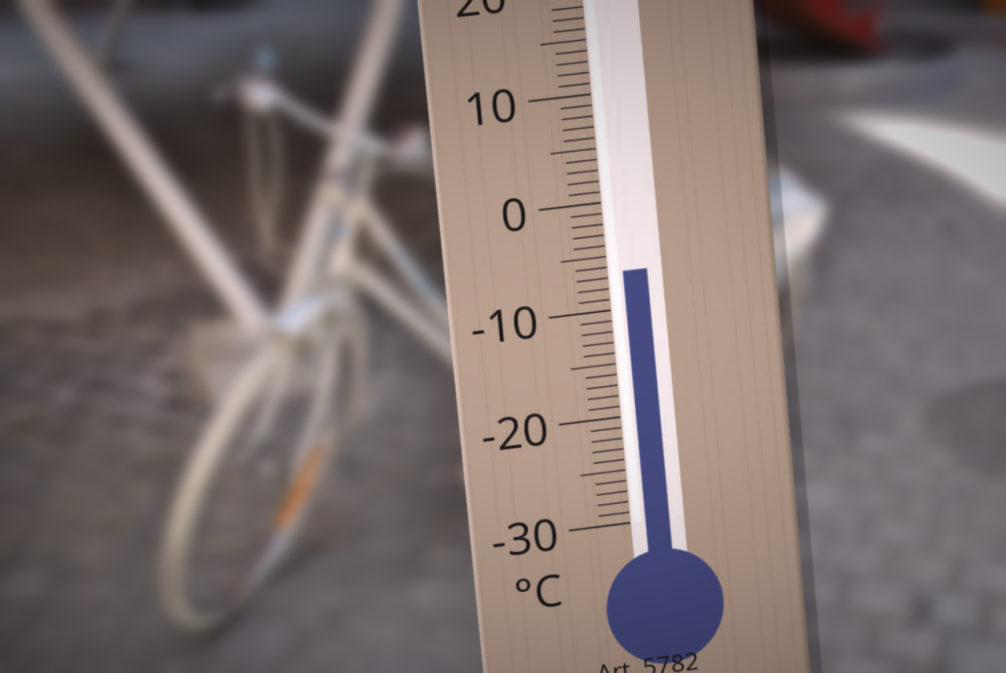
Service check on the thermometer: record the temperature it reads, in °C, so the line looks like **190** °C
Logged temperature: **-6.5** °C
